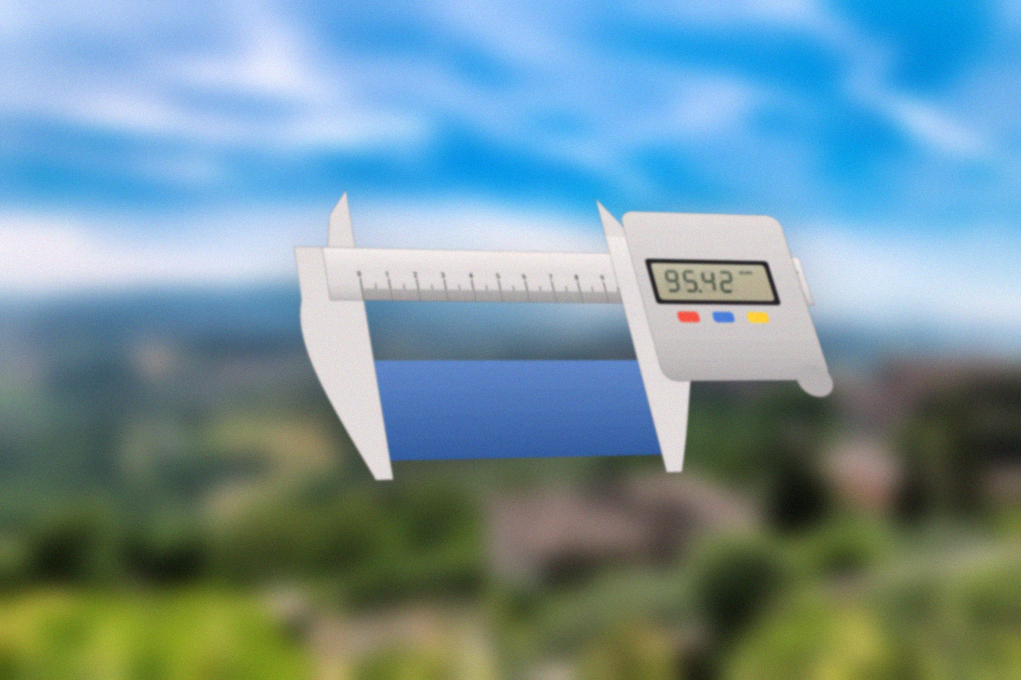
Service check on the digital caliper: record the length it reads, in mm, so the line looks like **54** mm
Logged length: **95.42** mm
